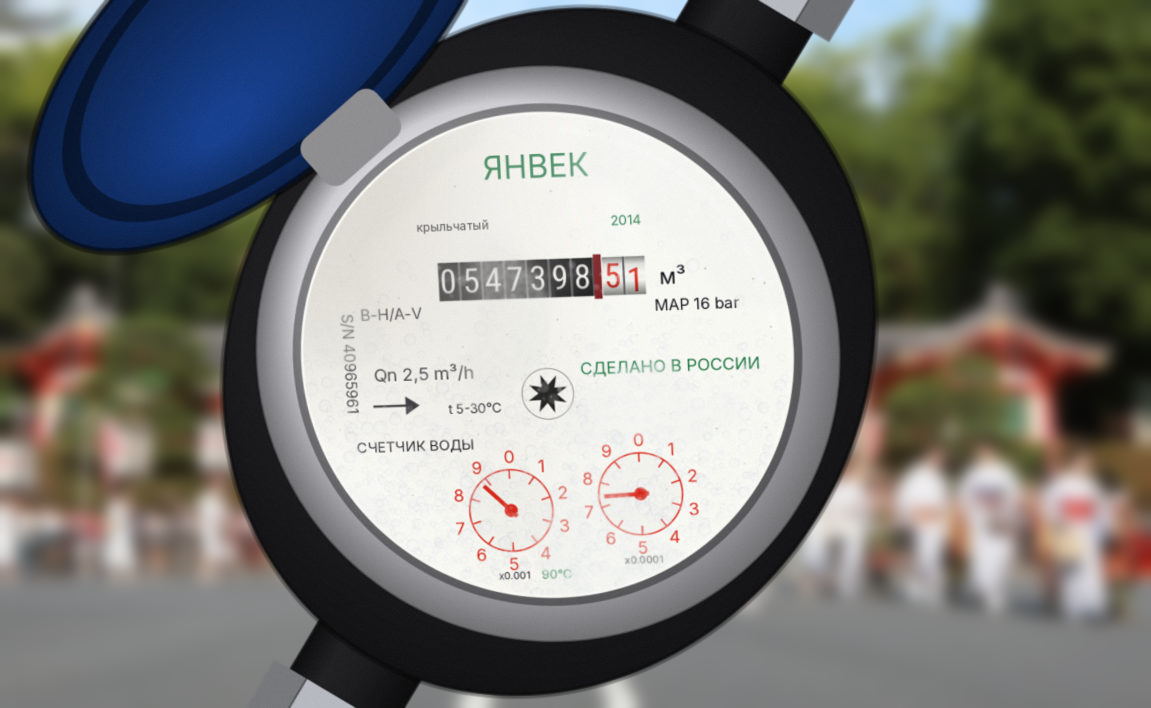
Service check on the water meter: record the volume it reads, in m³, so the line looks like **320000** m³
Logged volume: **547398.5087** m³
